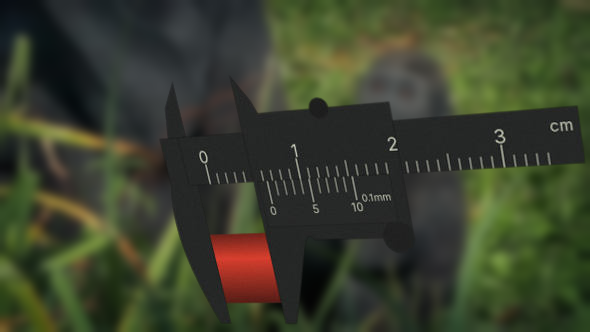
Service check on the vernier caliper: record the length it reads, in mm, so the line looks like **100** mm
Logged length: **6.4** mm
